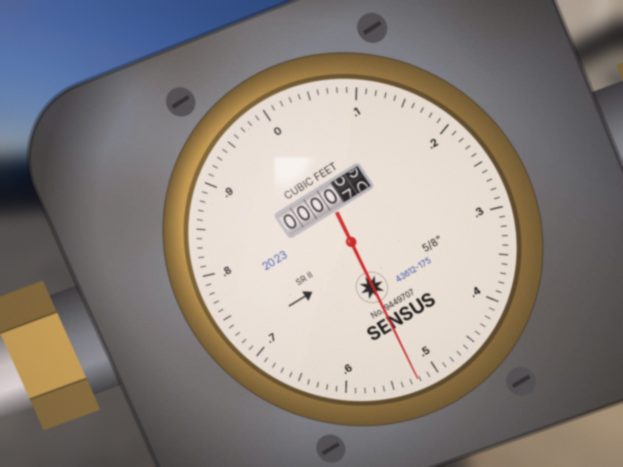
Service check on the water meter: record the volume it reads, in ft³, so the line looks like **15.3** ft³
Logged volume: **69.52** ft³
